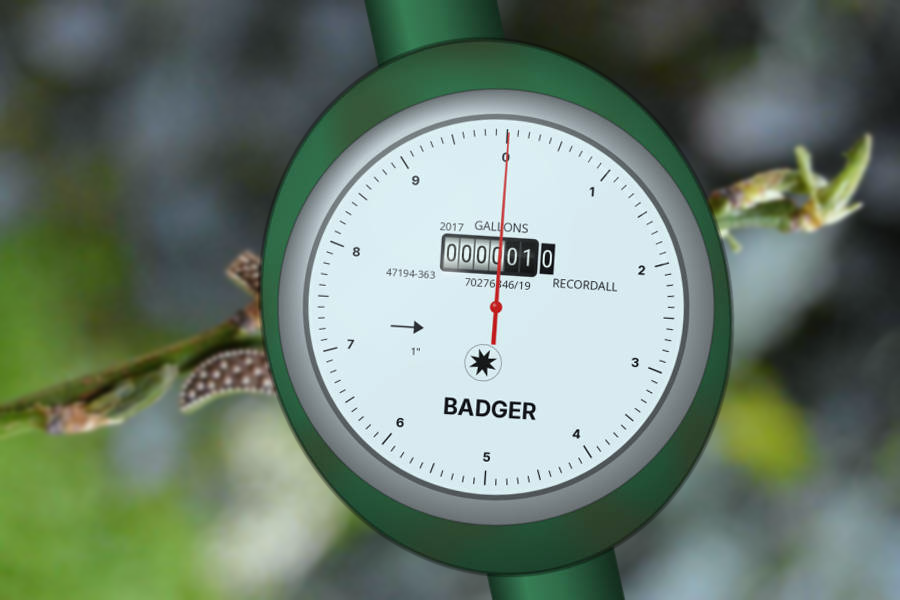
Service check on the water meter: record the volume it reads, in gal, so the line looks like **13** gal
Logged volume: **10.0** gal
